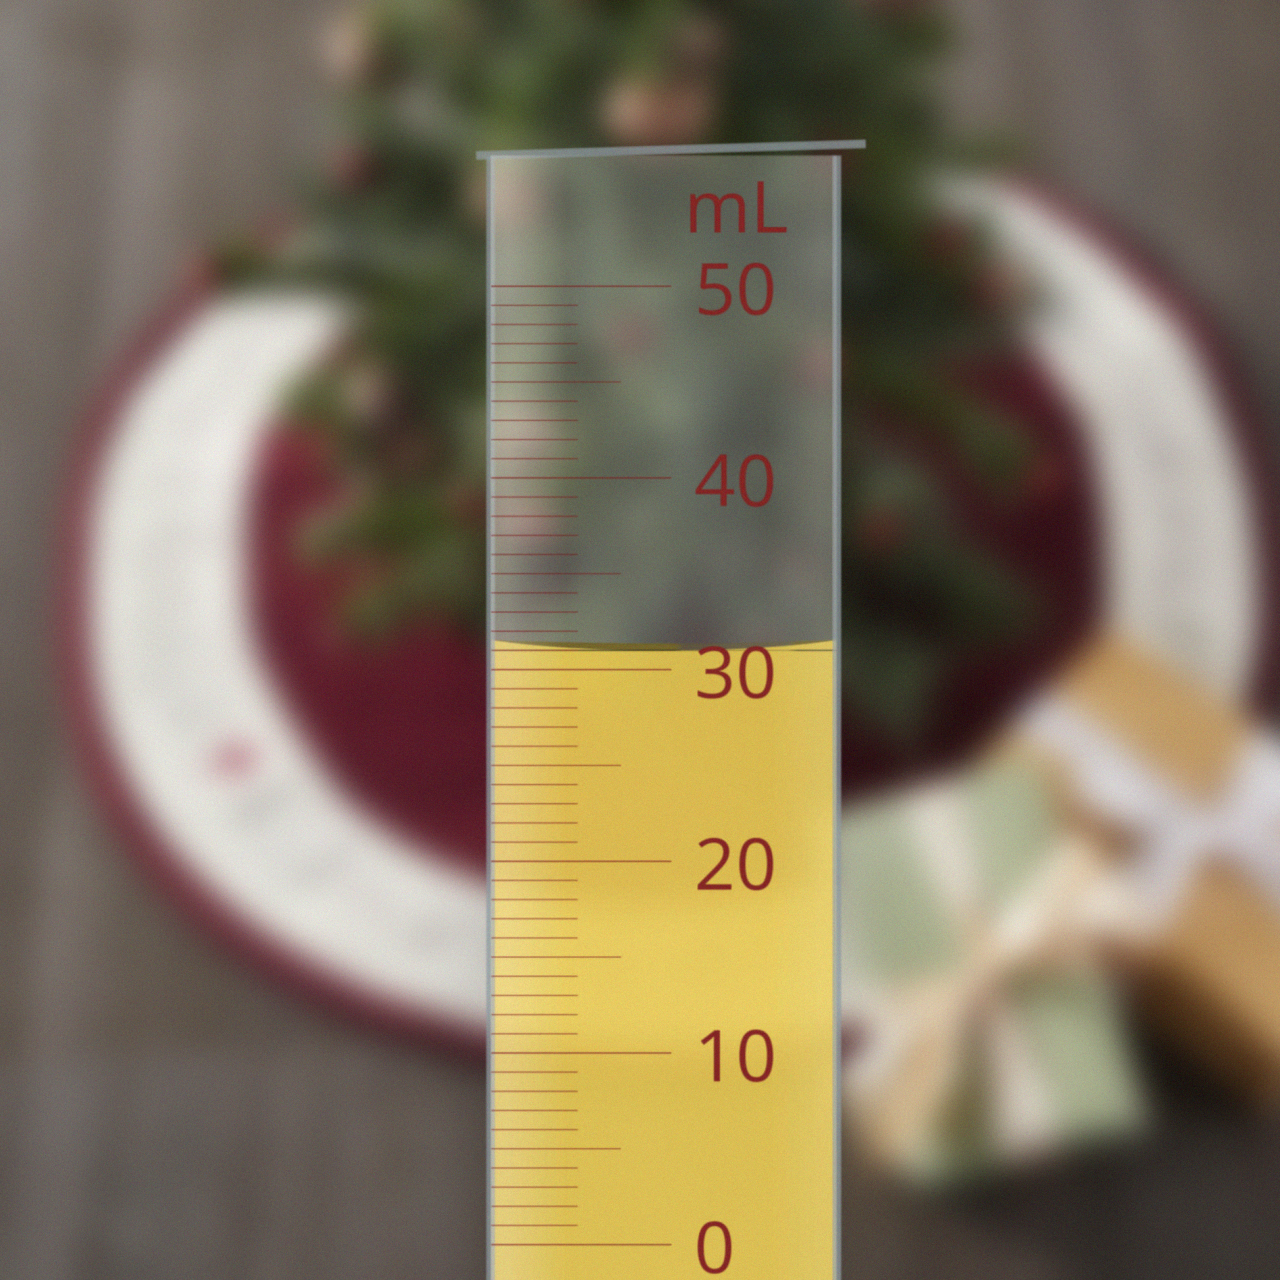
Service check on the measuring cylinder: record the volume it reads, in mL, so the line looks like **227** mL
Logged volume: **31** mL
